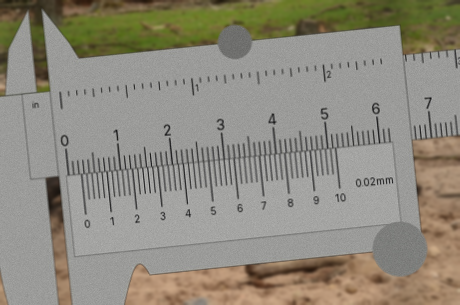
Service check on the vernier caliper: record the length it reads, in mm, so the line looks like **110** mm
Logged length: **2.5** mm
